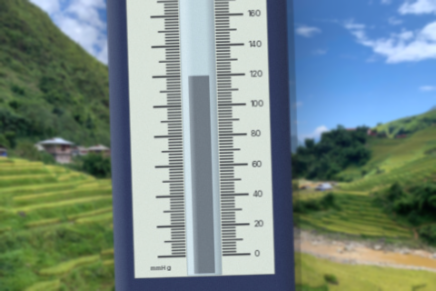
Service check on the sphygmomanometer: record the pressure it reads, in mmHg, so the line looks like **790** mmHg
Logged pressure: **120** mmHg
